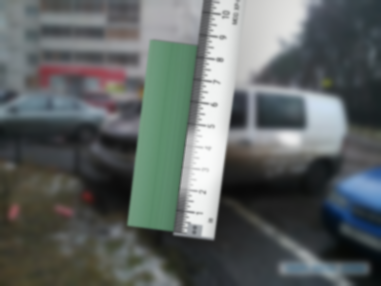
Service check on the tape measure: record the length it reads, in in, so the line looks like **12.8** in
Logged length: **8.5** in
